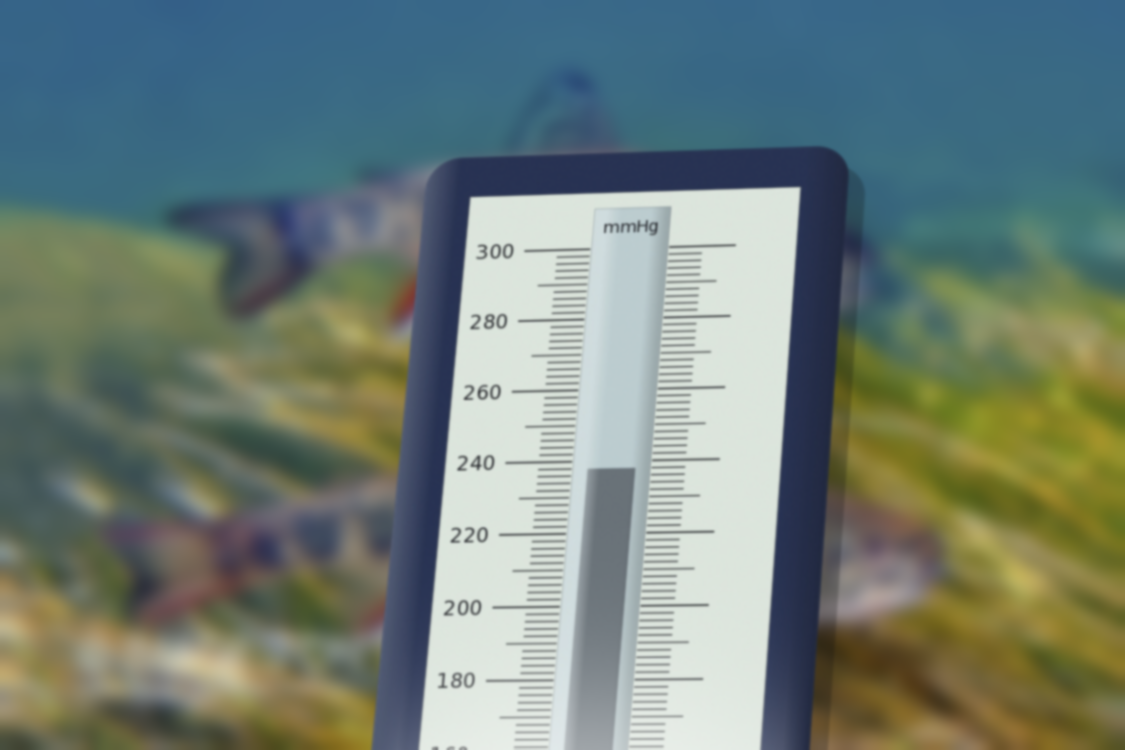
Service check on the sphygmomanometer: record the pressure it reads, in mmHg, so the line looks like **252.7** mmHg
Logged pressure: **238** mmHg
